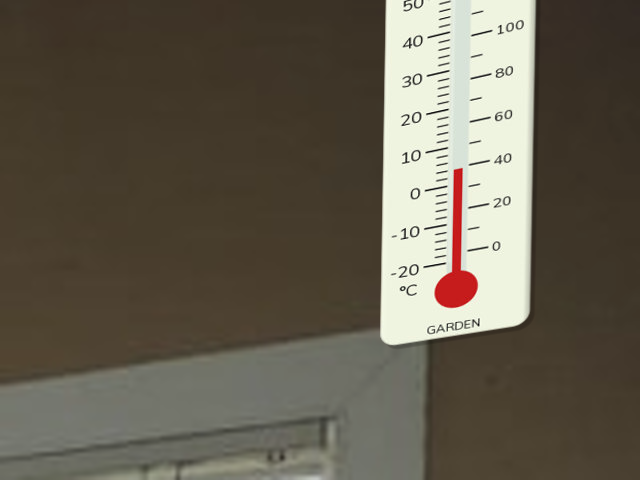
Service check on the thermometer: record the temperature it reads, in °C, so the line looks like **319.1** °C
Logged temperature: **4** °C
